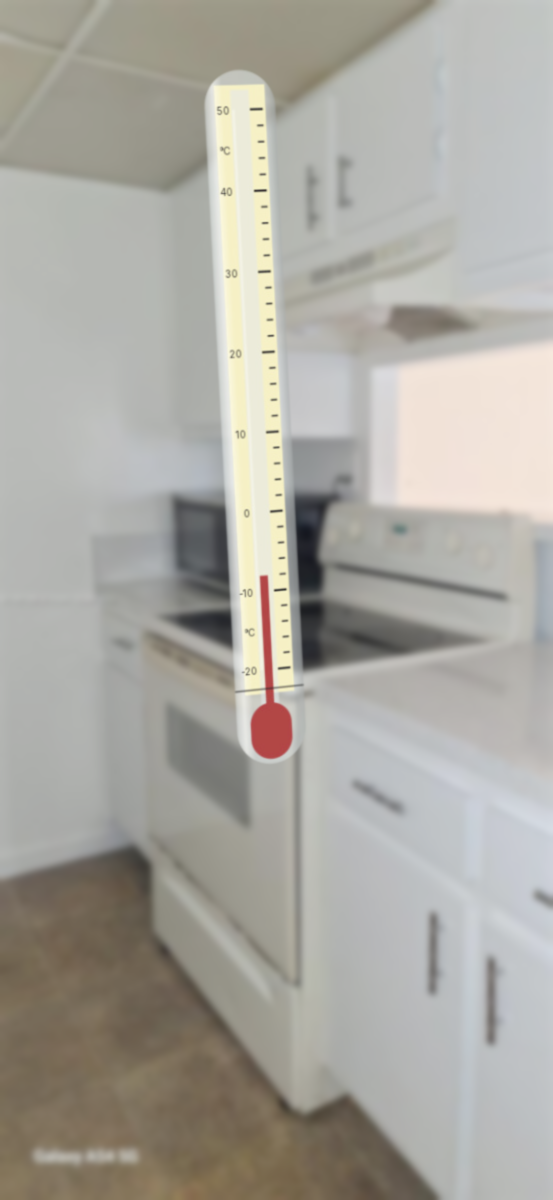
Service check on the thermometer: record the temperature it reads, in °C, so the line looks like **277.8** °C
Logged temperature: **-8** °C
